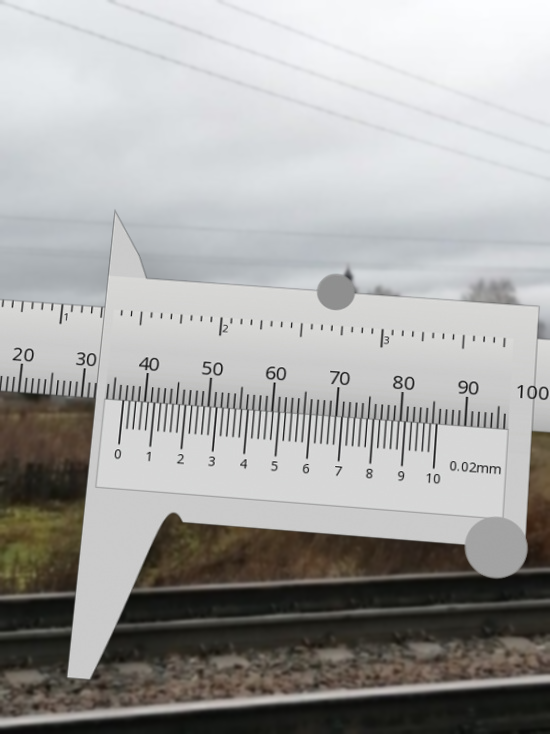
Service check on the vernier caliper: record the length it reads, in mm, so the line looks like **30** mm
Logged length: **36.6** mm
